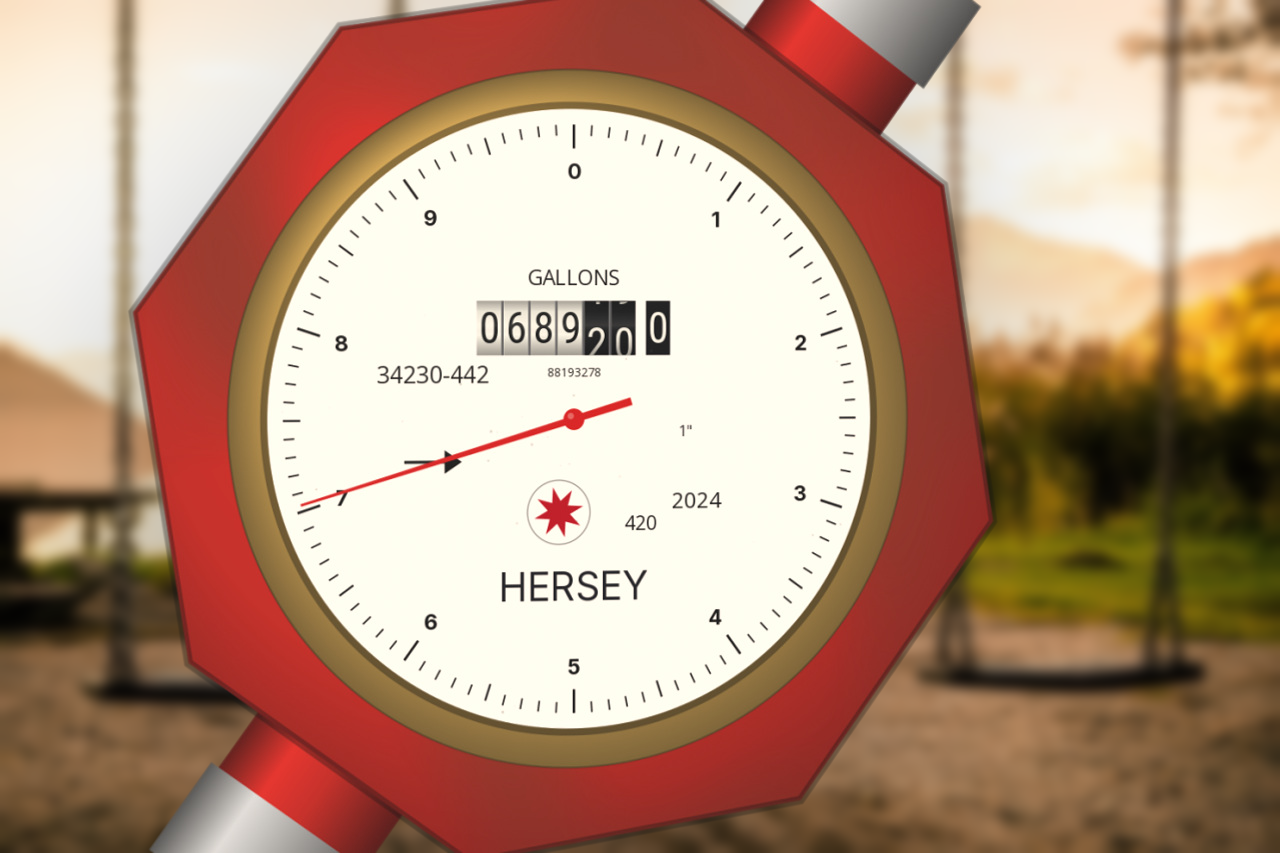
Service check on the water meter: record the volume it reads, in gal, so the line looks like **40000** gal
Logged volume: **689197.0** gal
